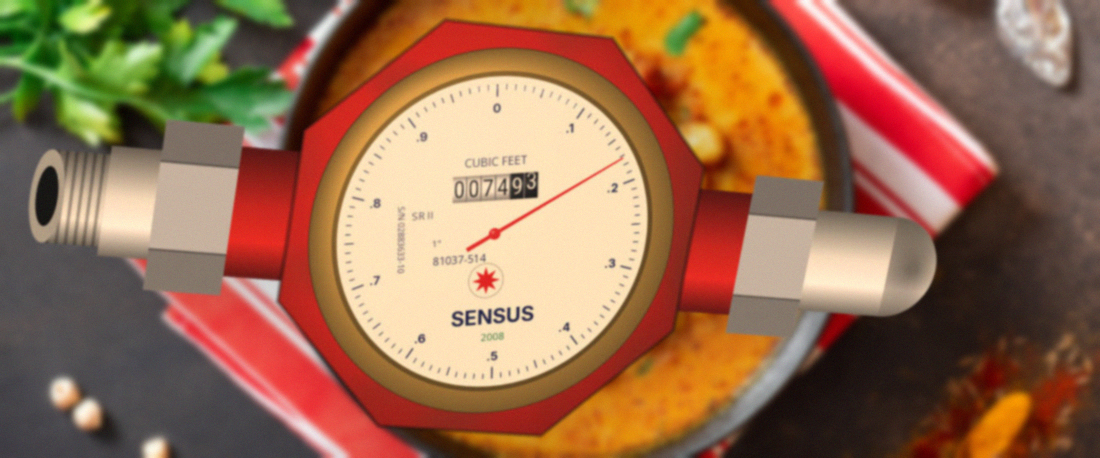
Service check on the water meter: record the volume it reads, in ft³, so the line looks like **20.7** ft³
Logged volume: **7493.17** ft³
